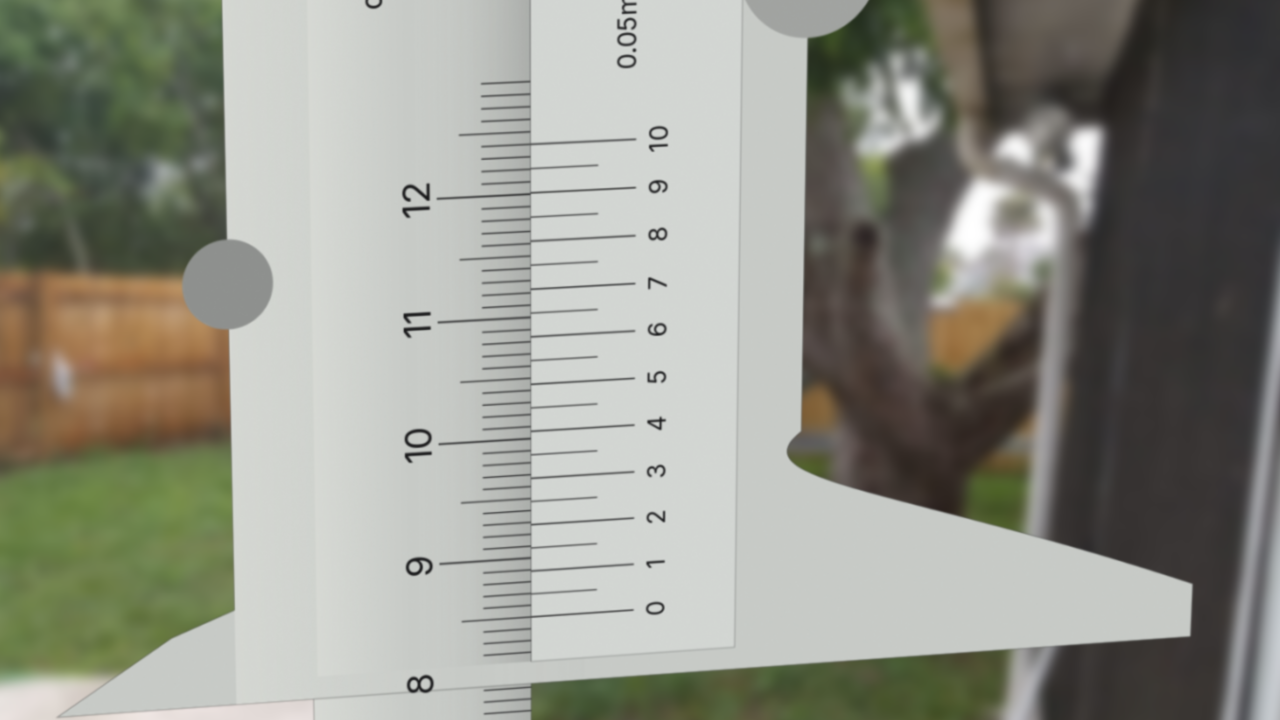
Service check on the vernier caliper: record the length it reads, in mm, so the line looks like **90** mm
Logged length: **85.0** mm
